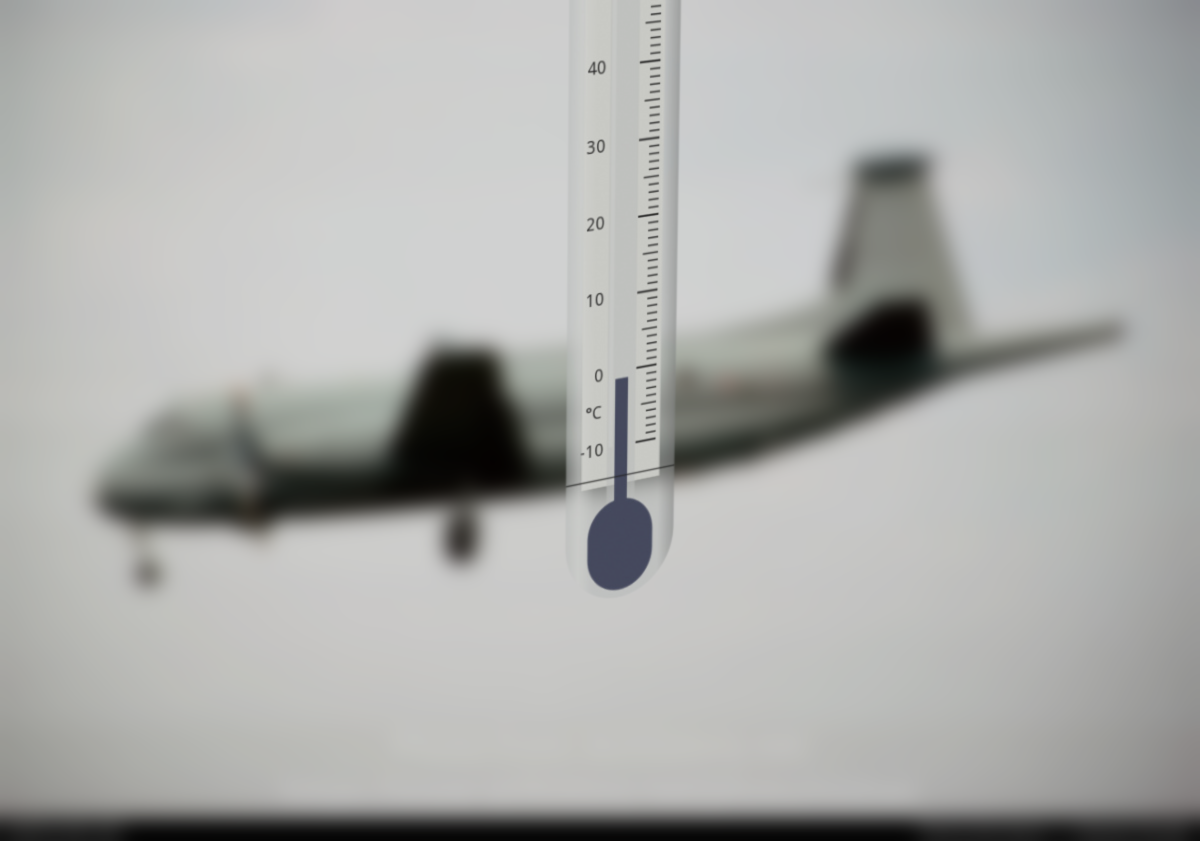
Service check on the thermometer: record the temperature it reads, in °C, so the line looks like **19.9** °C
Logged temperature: **-1** °C
